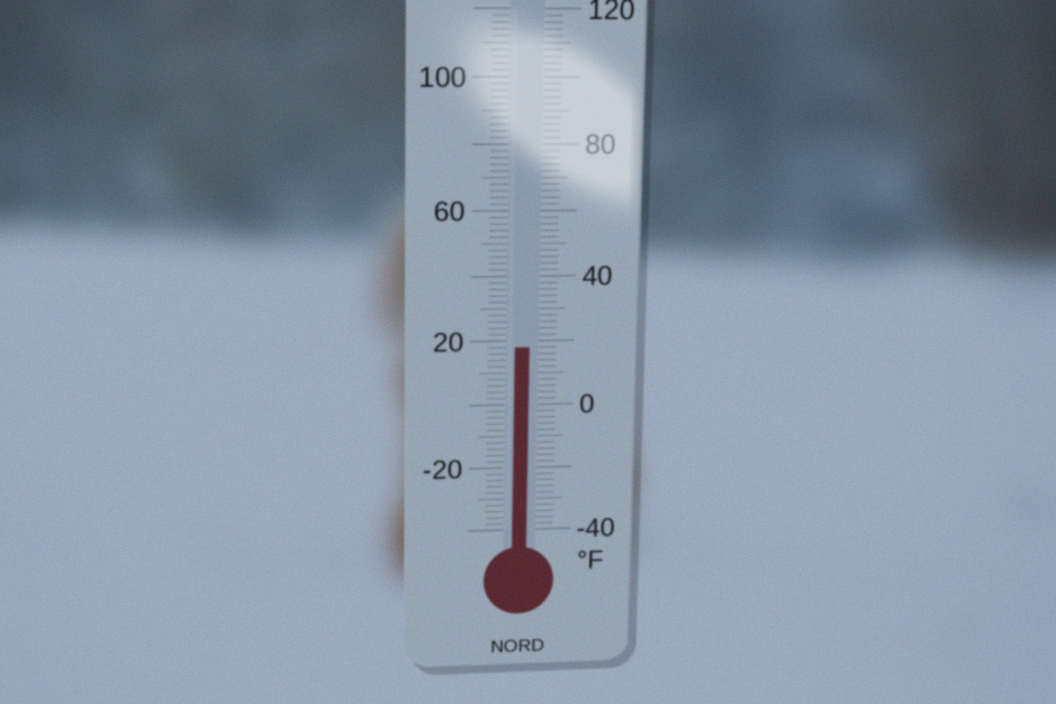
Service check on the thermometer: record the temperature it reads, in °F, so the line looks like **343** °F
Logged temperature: **18** °F
